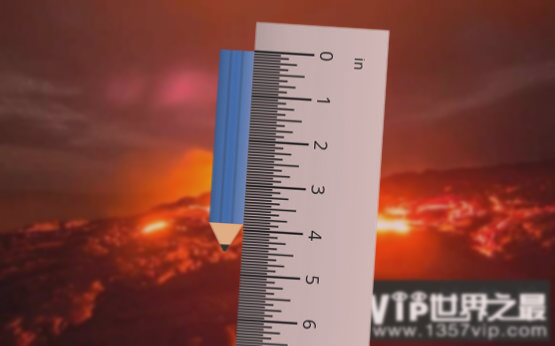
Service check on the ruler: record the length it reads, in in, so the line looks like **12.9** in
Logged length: **4.5** in
